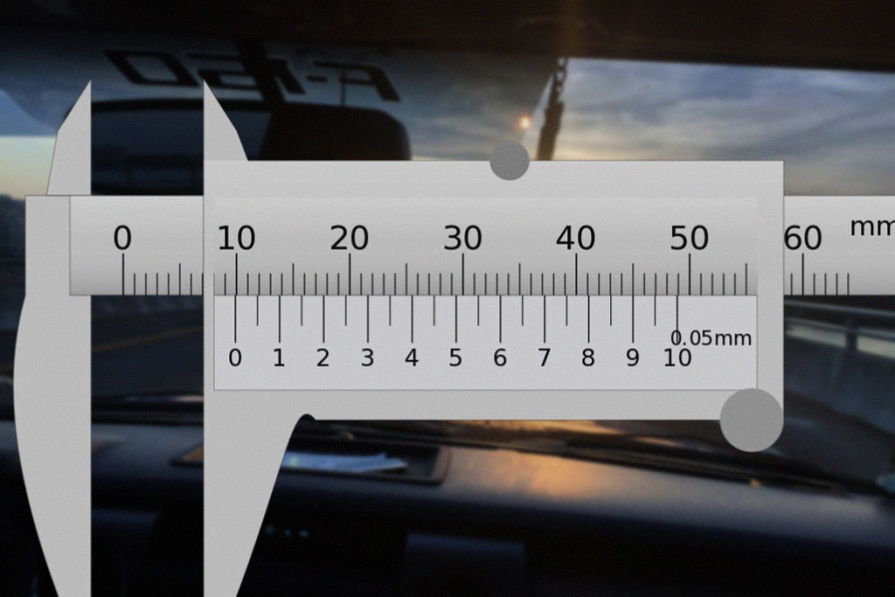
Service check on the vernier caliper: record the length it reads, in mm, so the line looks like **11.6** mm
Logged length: **9.9** mm
